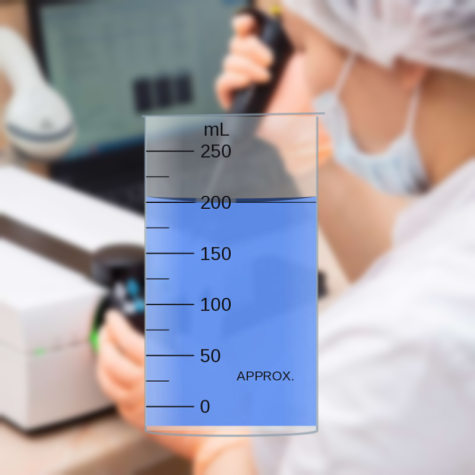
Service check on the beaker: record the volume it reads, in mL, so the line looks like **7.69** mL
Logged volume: **200** mL
